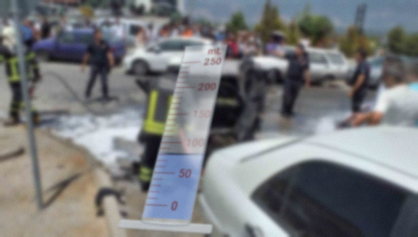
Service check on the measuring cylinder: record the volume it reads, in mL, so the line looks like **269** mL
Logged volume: **80** mL
